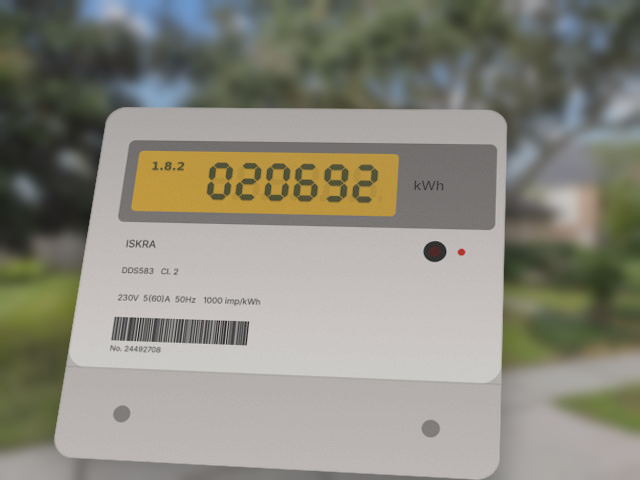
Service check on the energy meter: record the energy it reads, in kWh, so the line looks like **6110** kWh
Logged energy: **20692** kWh
